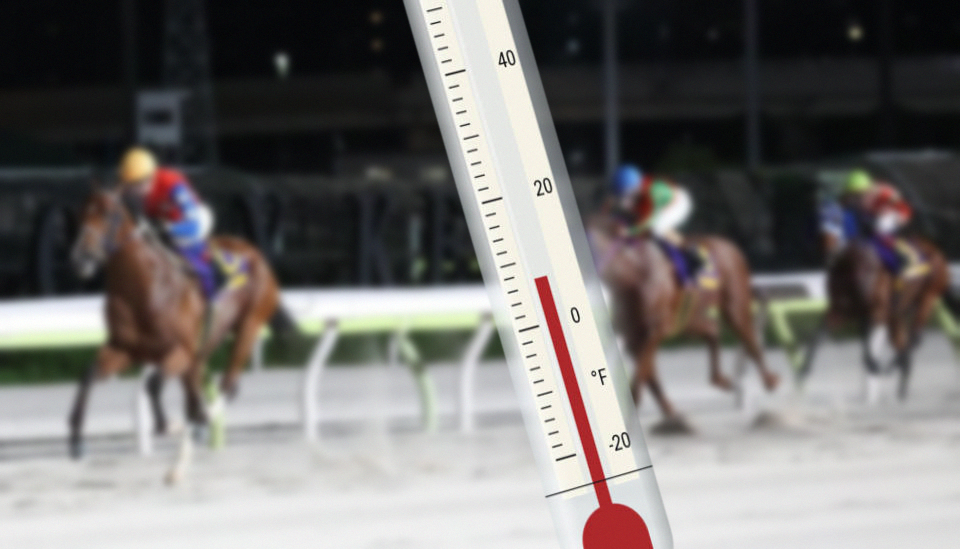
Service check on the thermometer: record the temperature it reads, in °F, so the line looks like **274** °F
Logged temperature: **7** °F
